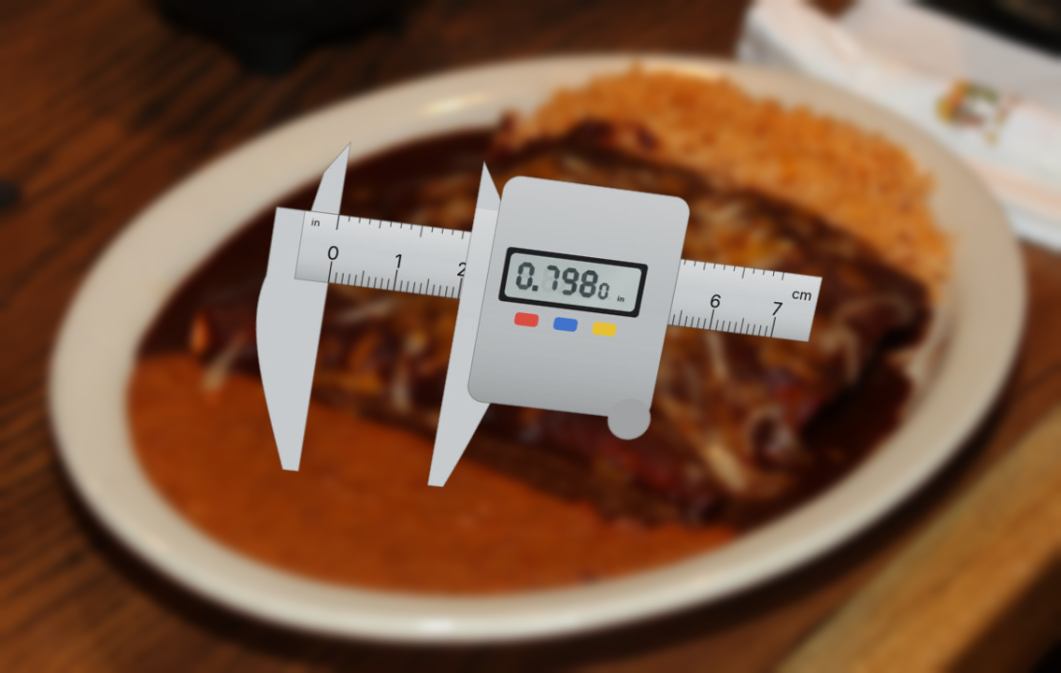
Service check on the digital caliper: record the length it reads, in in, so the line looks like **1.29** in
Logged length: **0.7980** in
